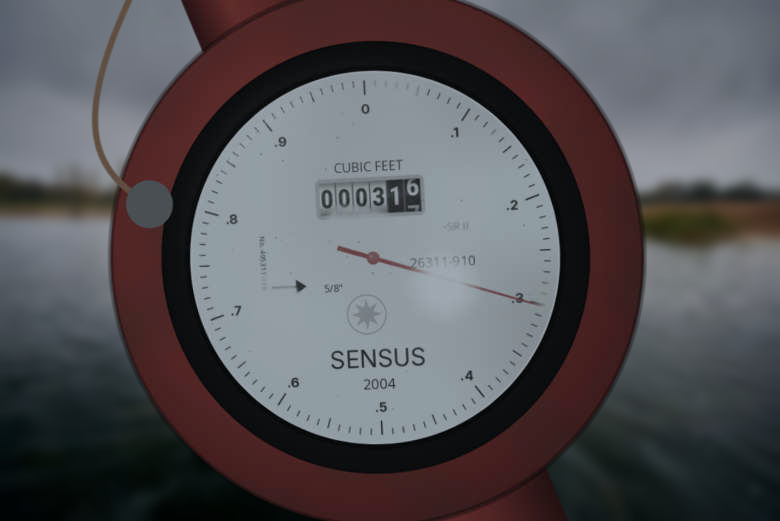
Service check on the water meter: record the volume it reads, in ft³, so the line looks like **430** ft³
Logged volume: **316.30** ft³
